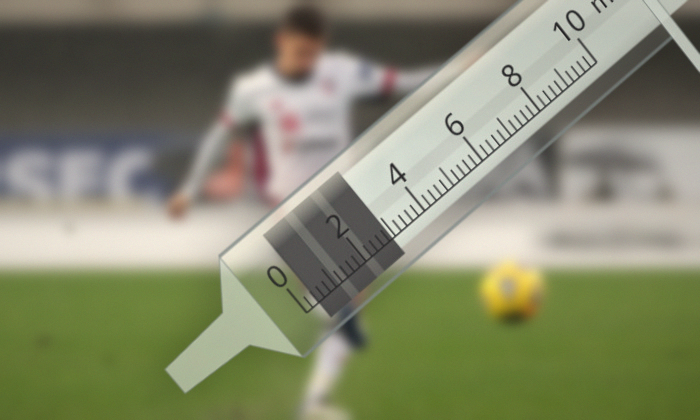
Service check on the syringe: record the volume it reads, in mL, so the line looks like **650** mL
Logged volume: **0.4** mL
